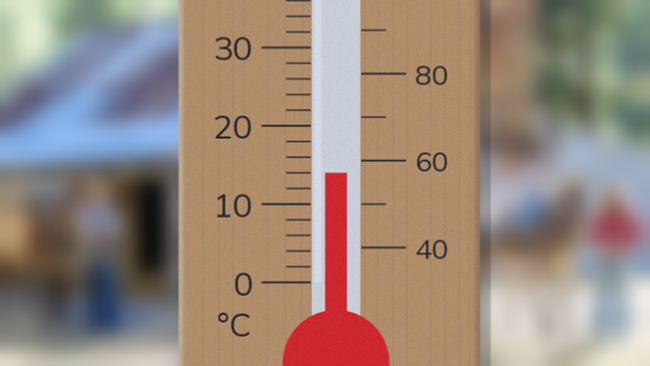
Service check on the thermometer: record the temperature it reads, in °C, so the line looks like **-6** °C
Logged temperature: **14** °C
